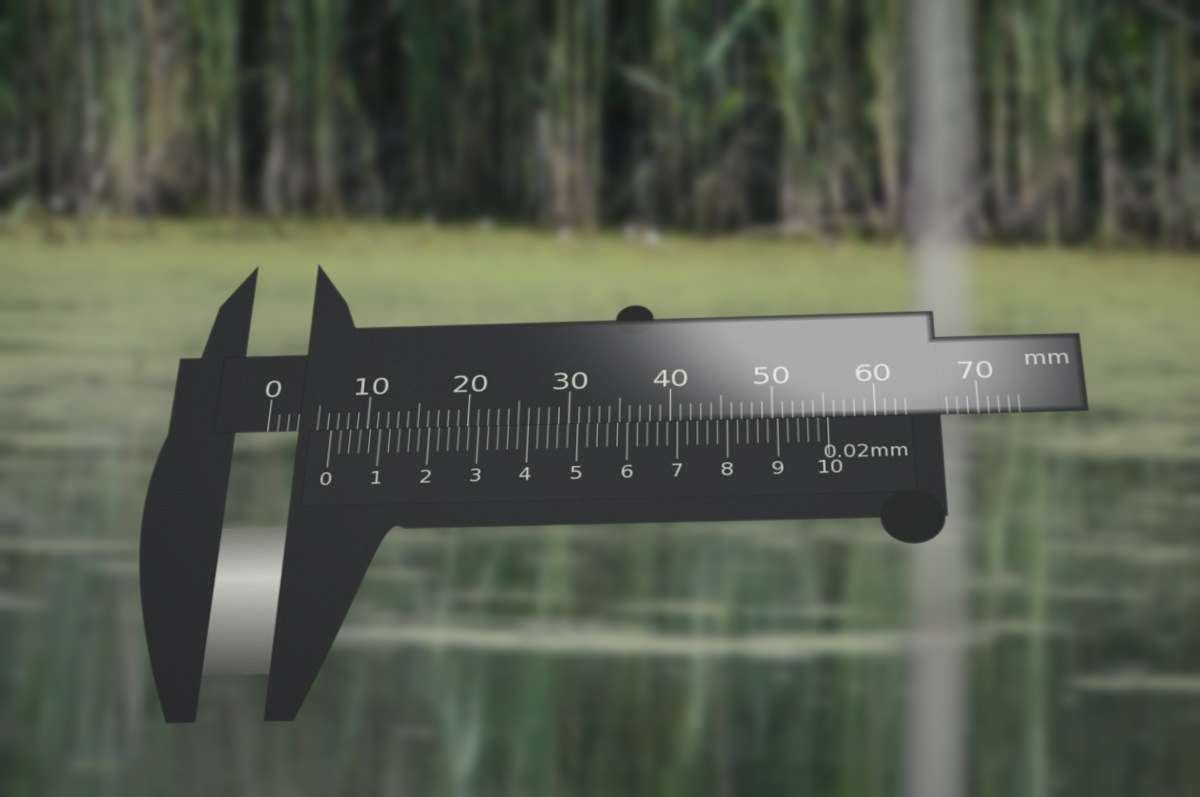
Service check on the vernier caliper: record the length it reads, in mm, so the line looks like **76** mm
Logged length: **6.4** mm
